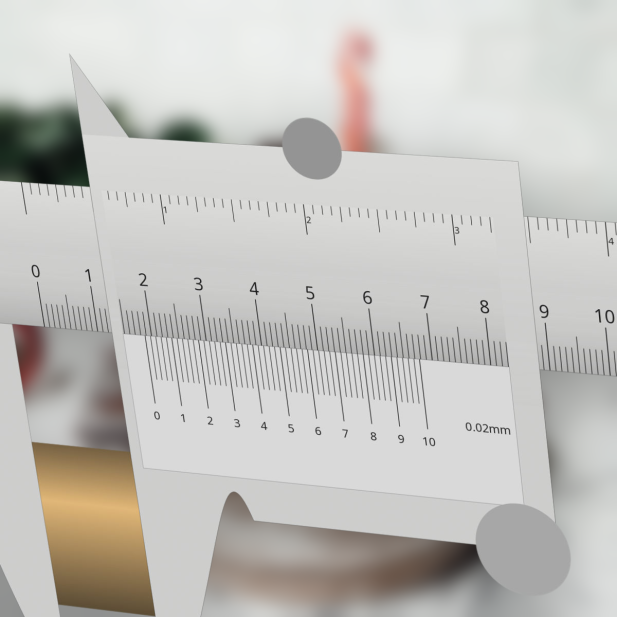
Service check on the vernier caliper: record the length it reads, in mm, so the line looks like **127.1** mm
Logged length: **18.8** mm
